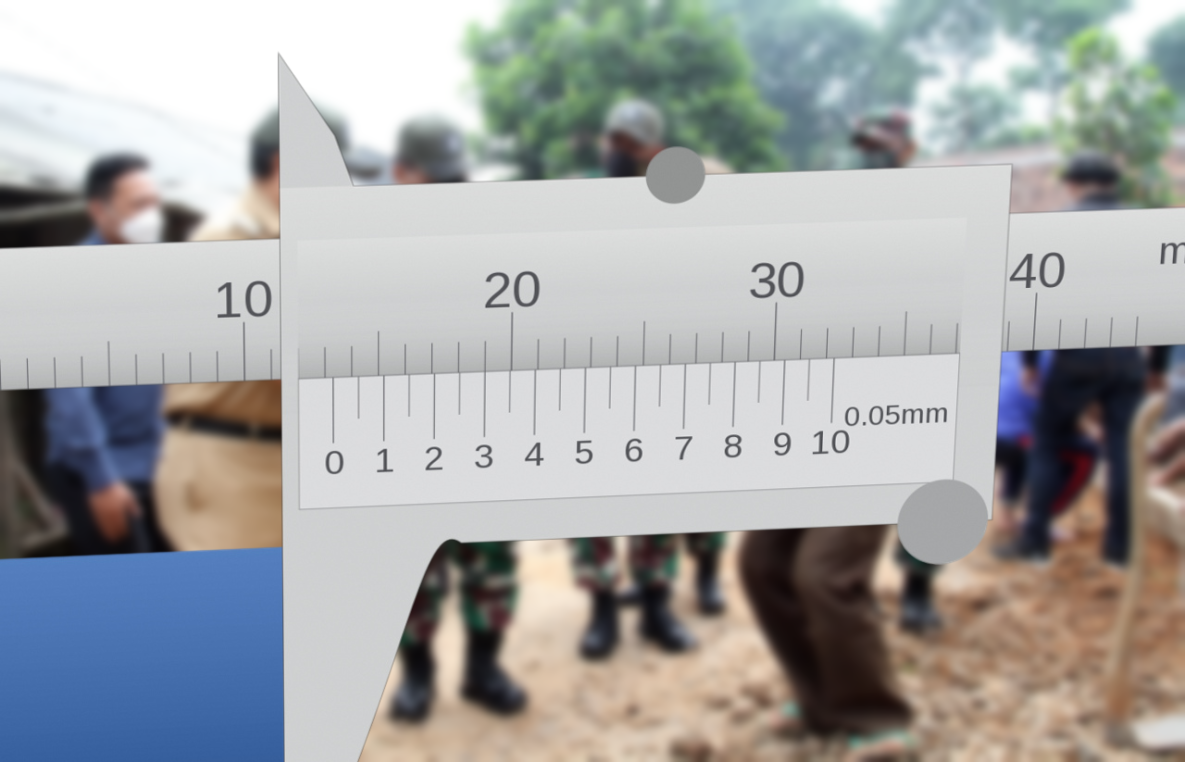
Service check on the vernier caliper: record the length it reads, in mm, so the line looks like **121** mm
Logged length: **13.30** mm
